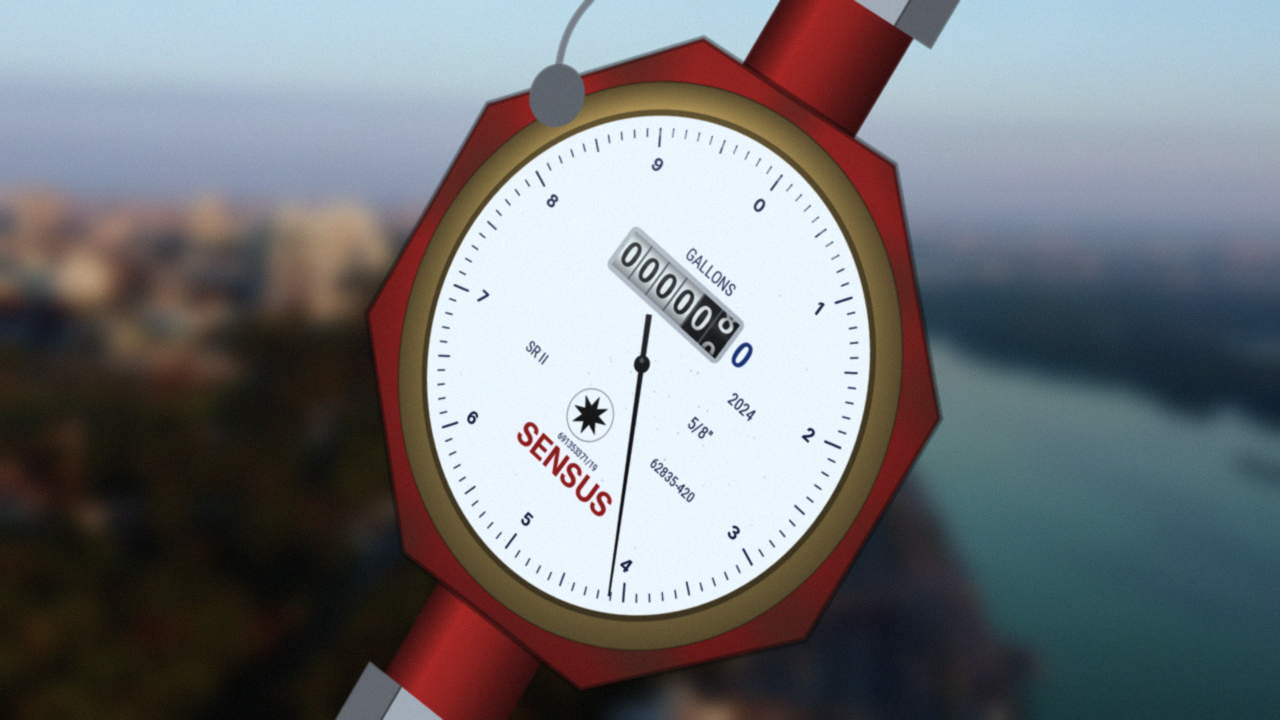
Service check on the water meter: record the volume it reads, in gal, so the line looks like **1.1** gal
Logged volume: **84.1** gal
